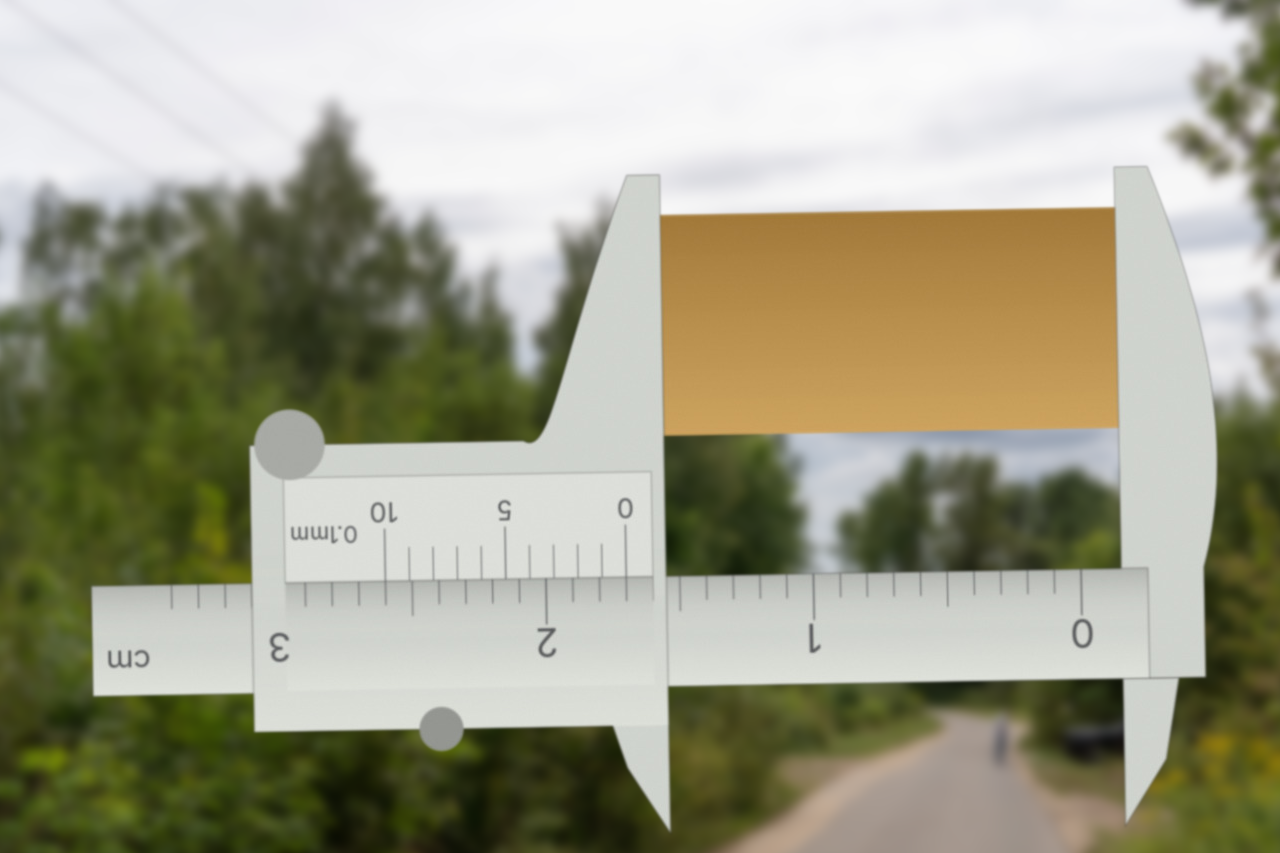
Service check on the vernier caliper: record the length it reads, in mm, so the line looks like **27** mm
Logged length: **17.0** mm
